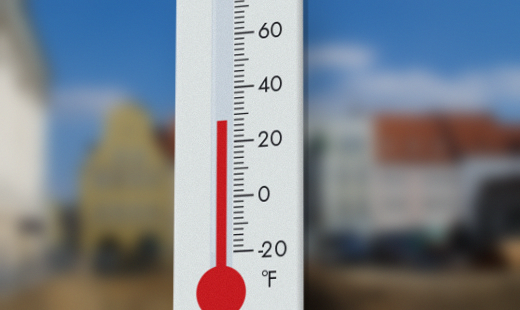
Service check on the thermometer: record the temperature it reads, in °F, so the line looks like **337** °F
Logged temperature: **28** °F
